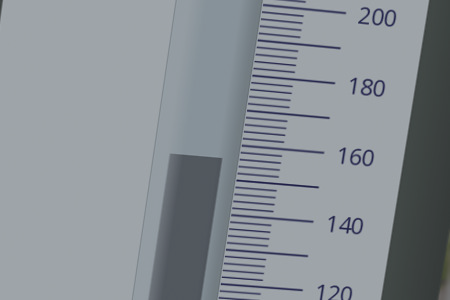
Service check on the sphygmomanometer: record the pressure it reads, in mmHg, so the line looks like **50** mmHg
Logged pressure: **156** mmHg
